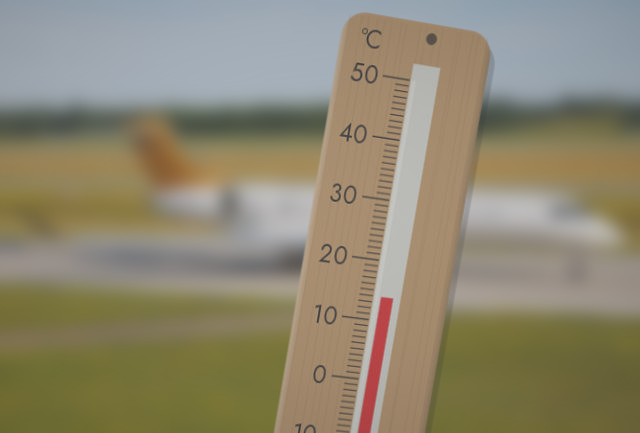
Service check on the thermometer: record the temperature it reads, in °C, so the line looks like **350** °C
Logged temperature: **14** °C
